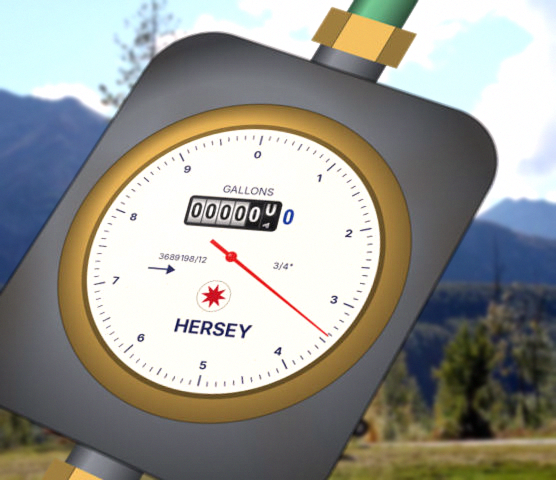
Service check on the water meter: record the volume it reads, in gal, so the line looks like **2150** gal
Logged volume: **3.4** gal
